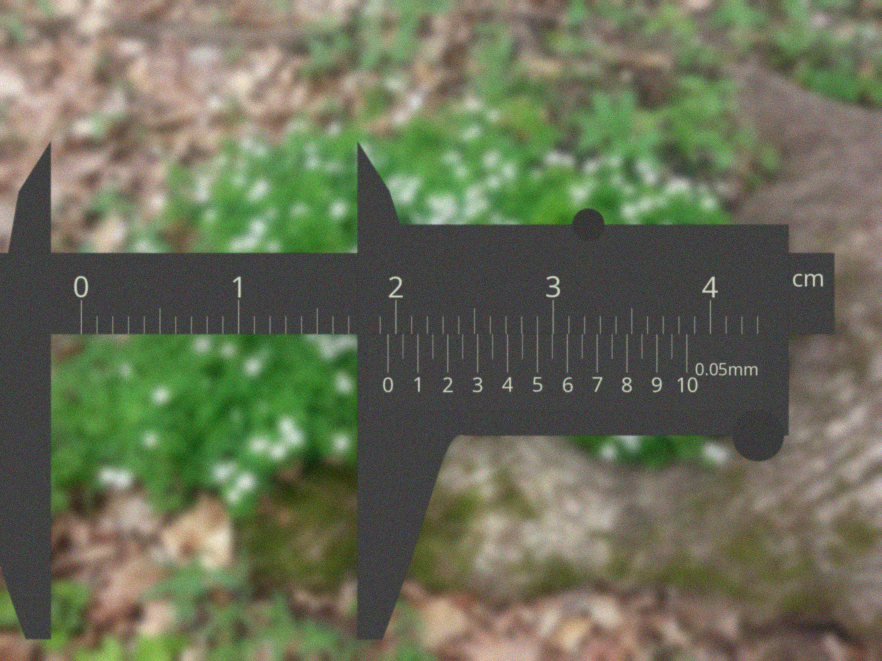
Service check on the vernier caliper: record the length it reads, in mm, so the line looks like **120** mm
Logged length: **19.5** mm
